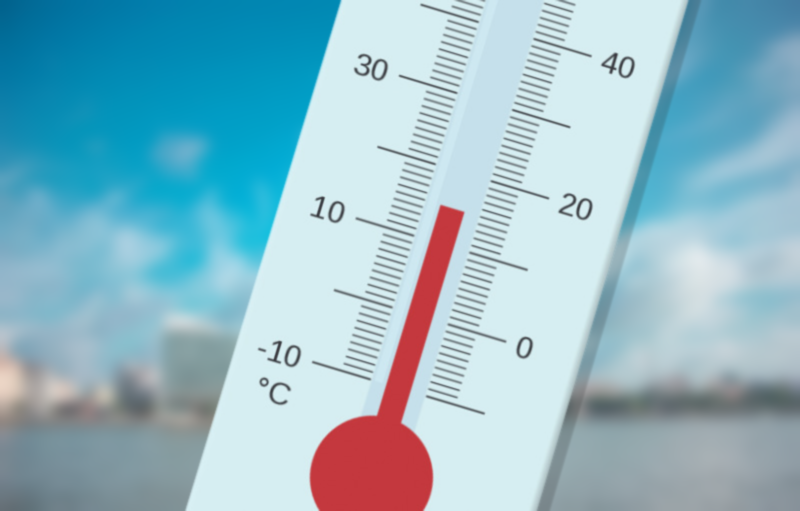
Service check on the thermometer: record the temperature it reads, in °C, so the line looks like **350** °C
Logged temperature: **15** °C
